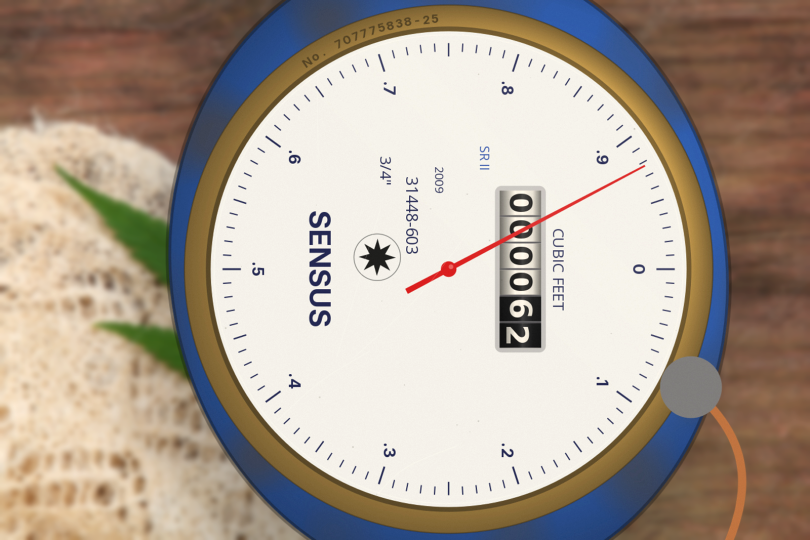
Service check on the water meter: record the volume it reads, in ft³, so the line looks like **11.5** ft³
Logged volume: **61.92** ft³
